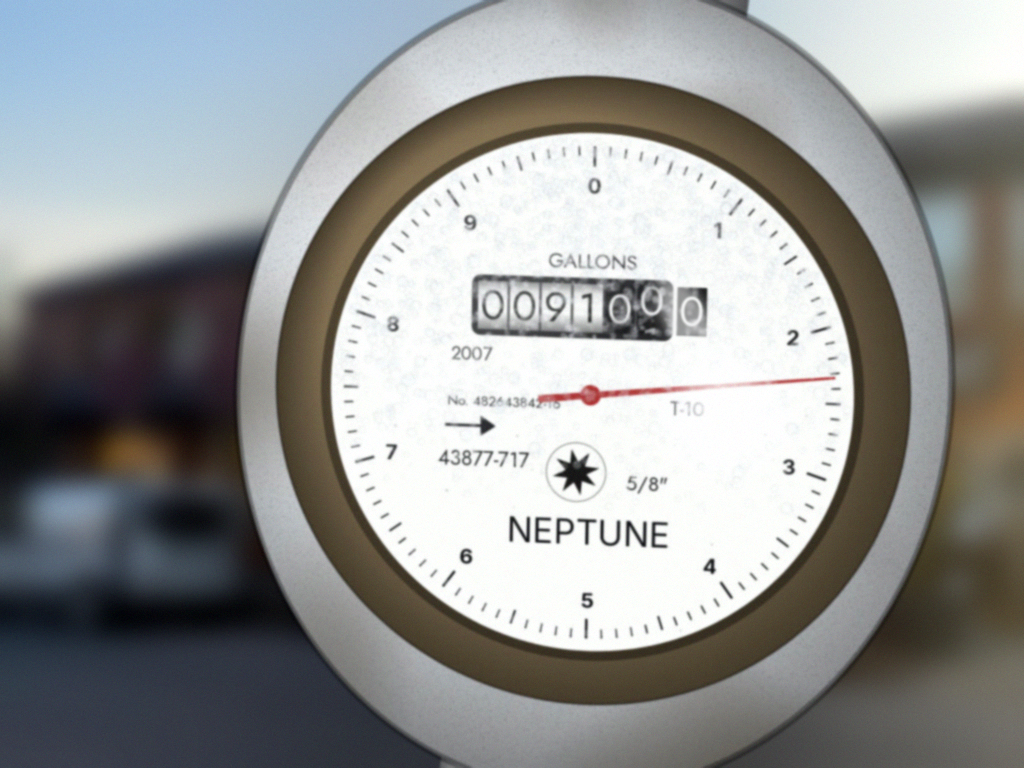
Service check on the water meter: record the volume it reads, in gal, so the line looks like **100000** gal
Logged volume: **91002.3** gal
